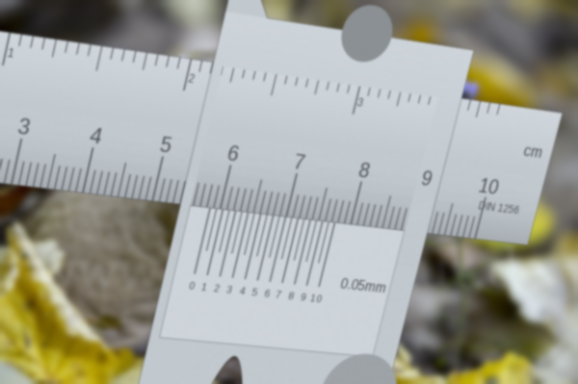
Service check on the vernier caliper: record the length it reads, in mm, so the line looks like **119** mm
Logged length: **58.5** mm
